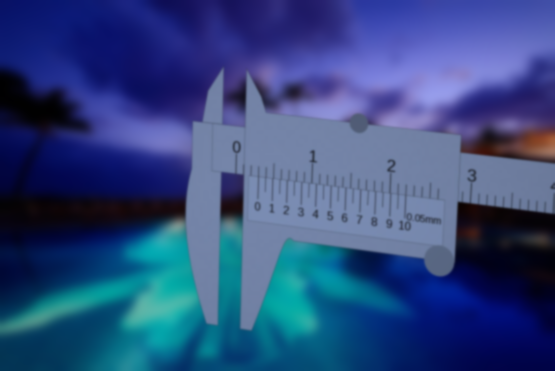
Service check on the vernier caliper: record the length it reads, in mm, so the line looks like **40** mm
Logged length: **3.0** mm
